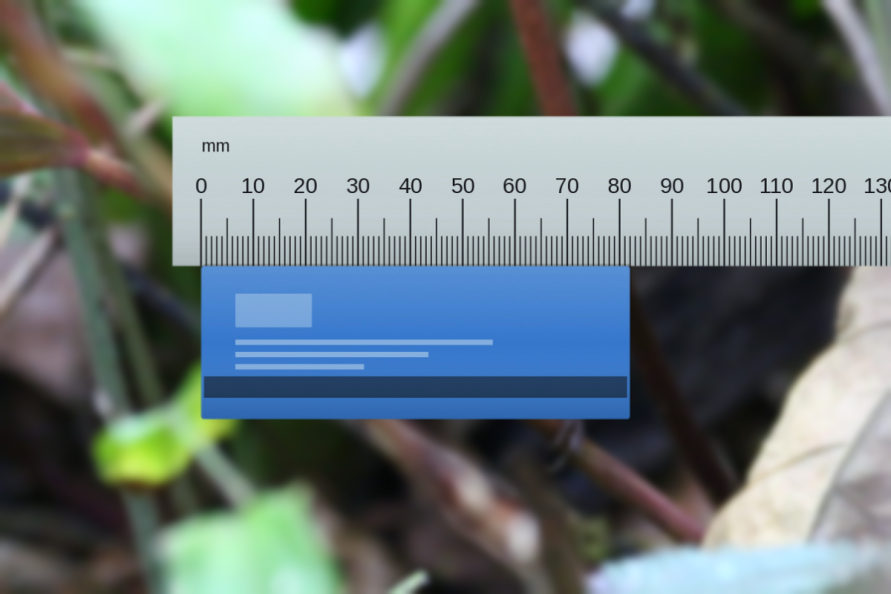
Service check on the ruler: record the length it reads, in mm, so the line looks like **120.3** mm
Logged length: **82** mm
